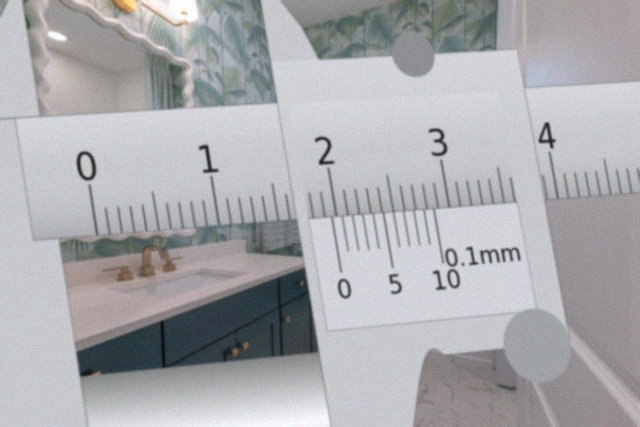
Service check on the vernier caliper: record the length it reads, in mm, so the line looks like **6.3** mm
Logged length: **19.6** mm
